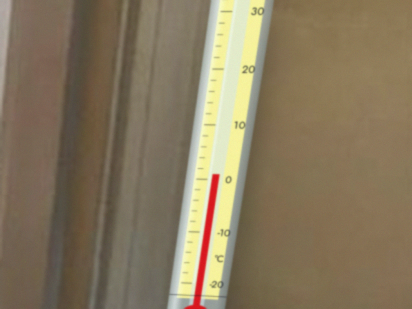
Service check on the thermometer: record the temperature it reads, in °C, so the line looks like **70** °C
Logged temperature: **1** °C
